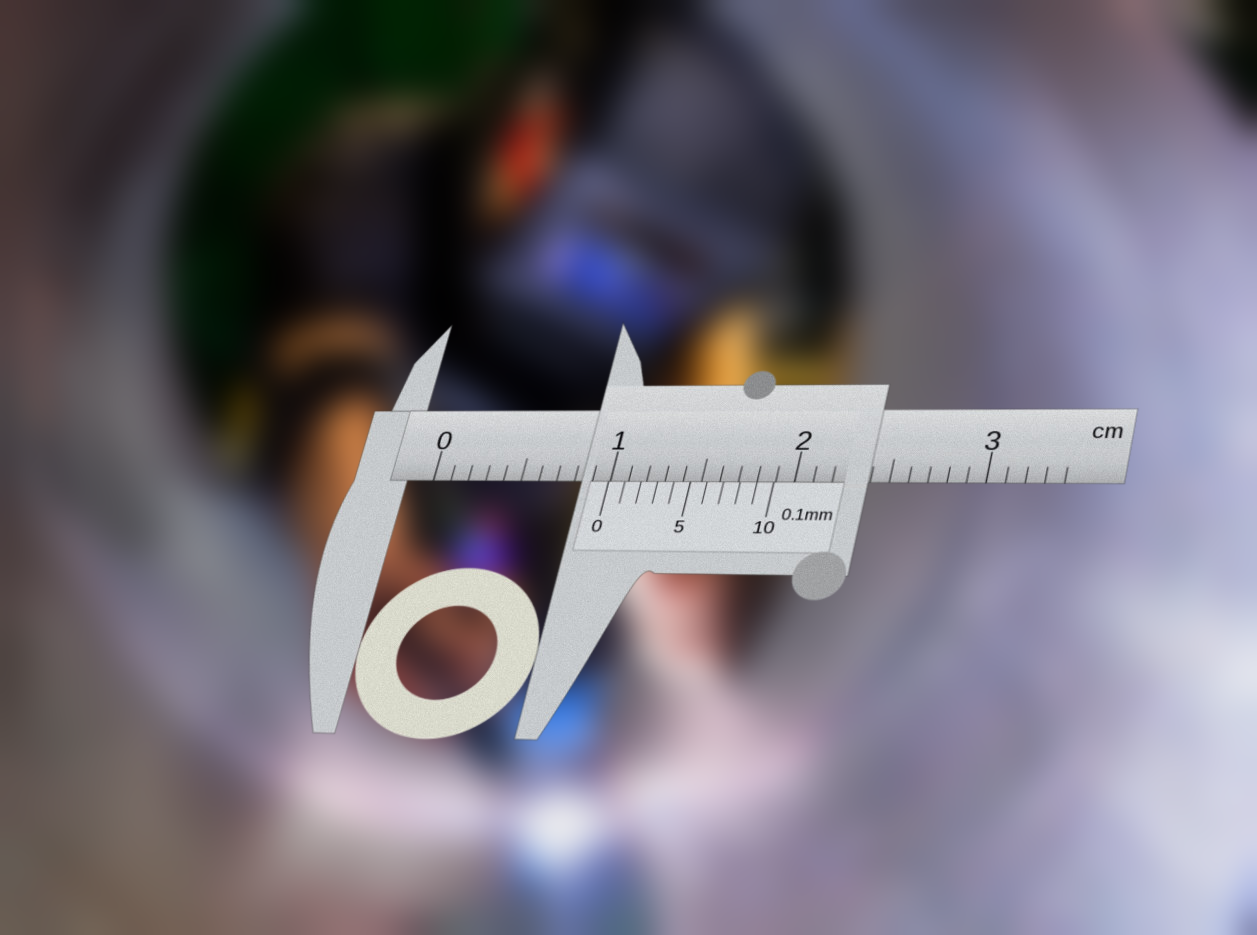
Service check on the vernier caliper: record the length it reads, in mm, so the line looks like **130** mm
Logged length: **9.9** mm
